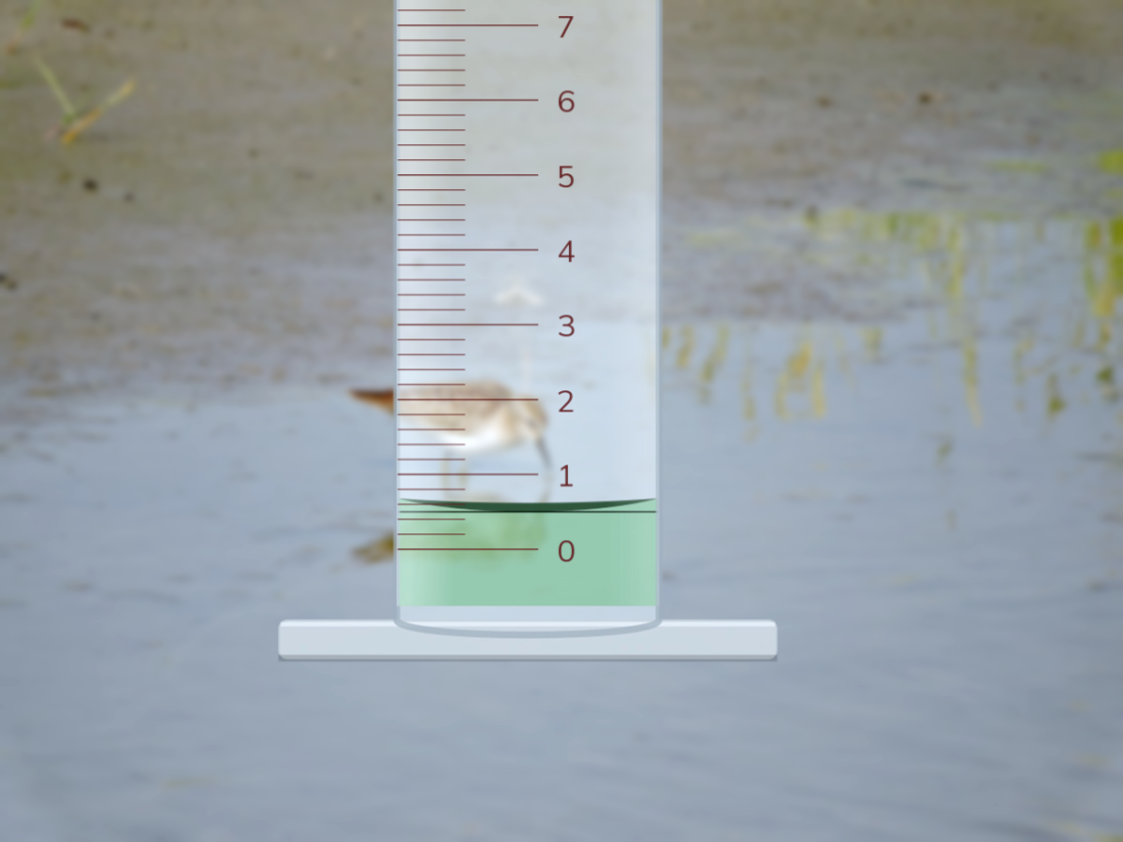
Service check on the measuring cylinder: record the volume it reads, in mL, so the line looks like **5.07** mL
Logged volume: **0.5** mL
